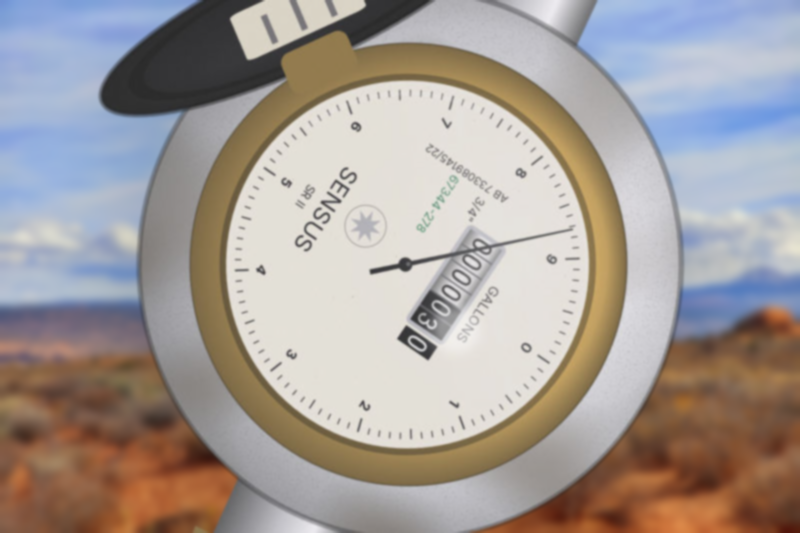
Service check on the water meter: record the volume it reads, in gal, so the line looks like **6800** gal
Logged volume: **28.7** gal
